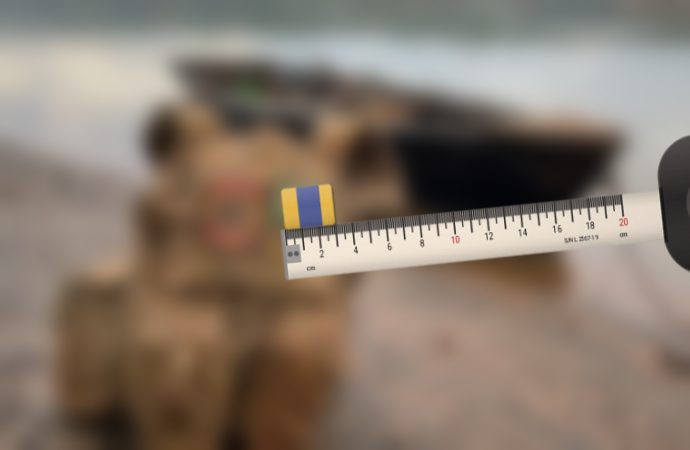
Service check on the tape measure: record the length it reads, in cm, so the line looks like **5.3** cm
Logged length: **3** cm
